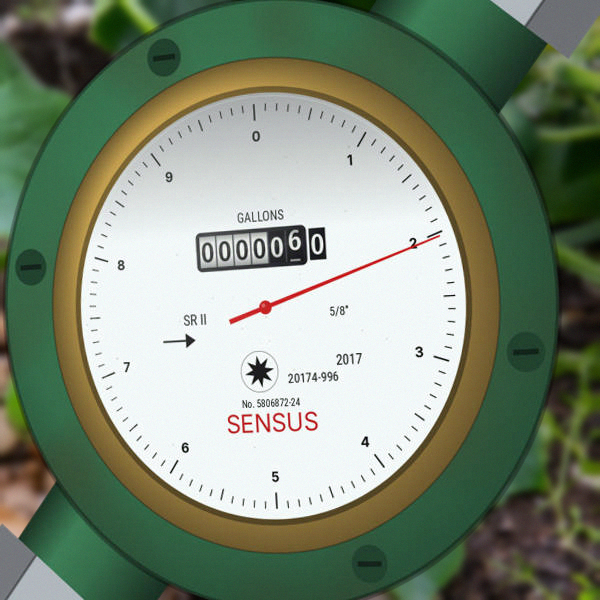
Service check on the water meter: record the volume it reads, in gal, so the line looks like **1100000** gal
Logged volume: **62.0** gal
